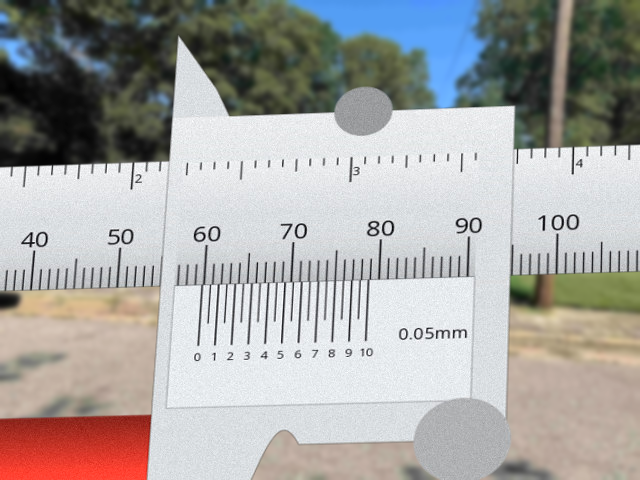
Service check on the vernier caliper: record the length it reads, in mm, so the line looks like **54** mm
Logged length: **59.8** mm
